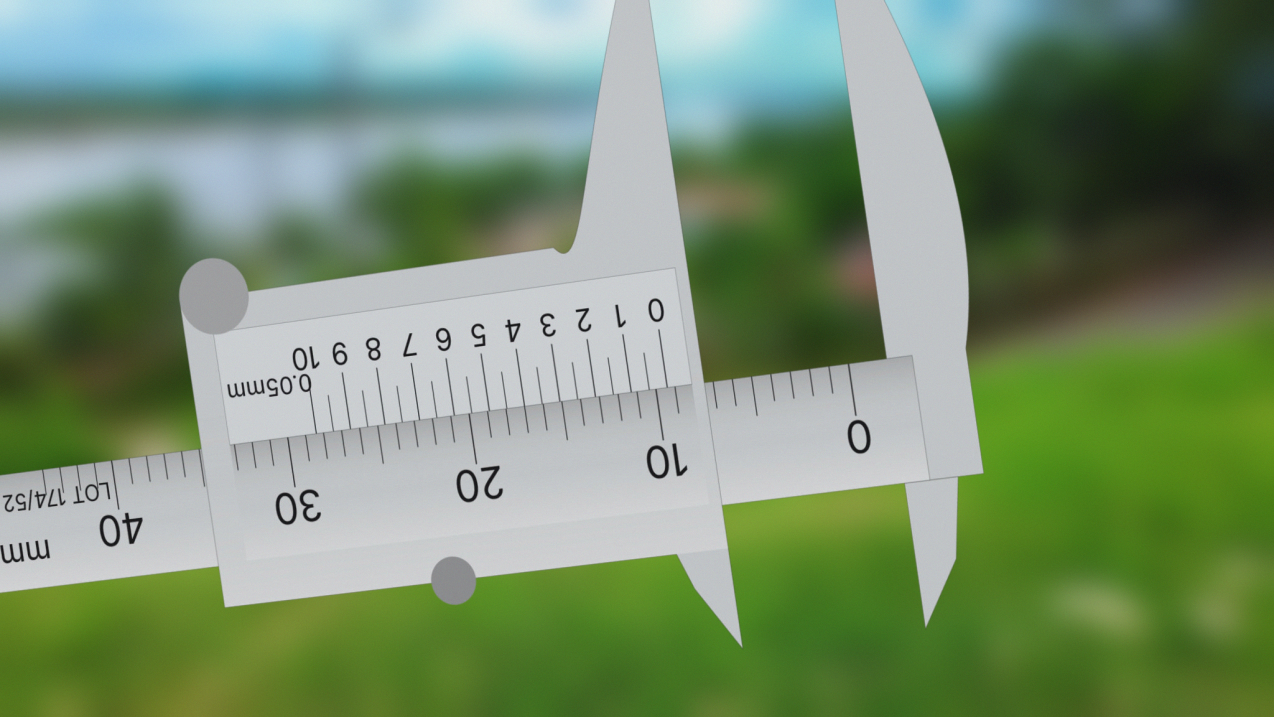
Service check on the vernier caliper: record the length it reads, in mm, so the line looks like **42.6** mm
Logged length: **9.4** mm
